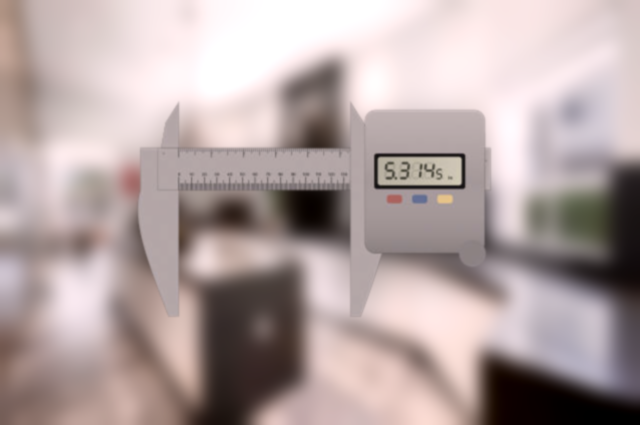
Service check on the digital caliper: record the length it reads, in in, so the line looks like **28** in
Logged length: **5.3145** in
